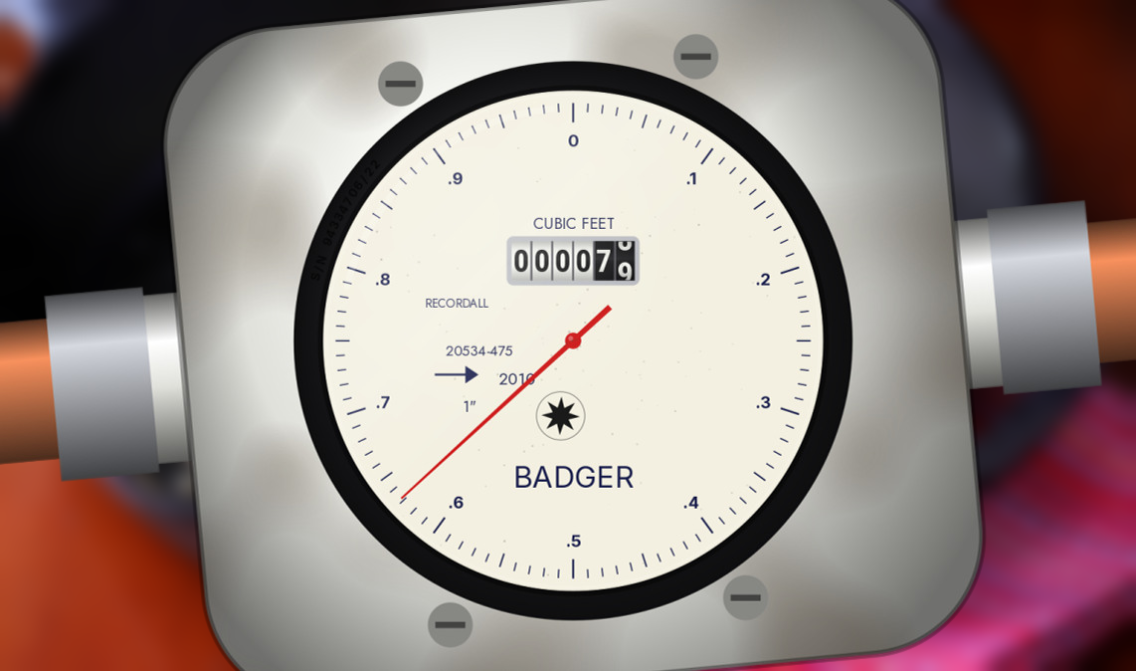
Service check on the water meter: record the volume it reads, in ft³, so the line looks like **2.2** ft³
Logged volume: **78.63** ft³
